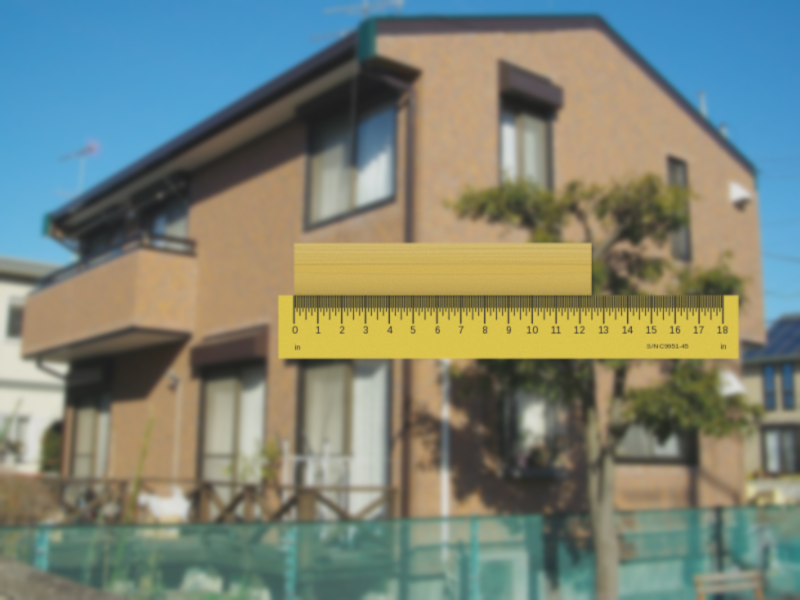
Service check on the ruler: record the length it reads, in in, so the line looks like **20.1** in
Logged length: **12.5** in
